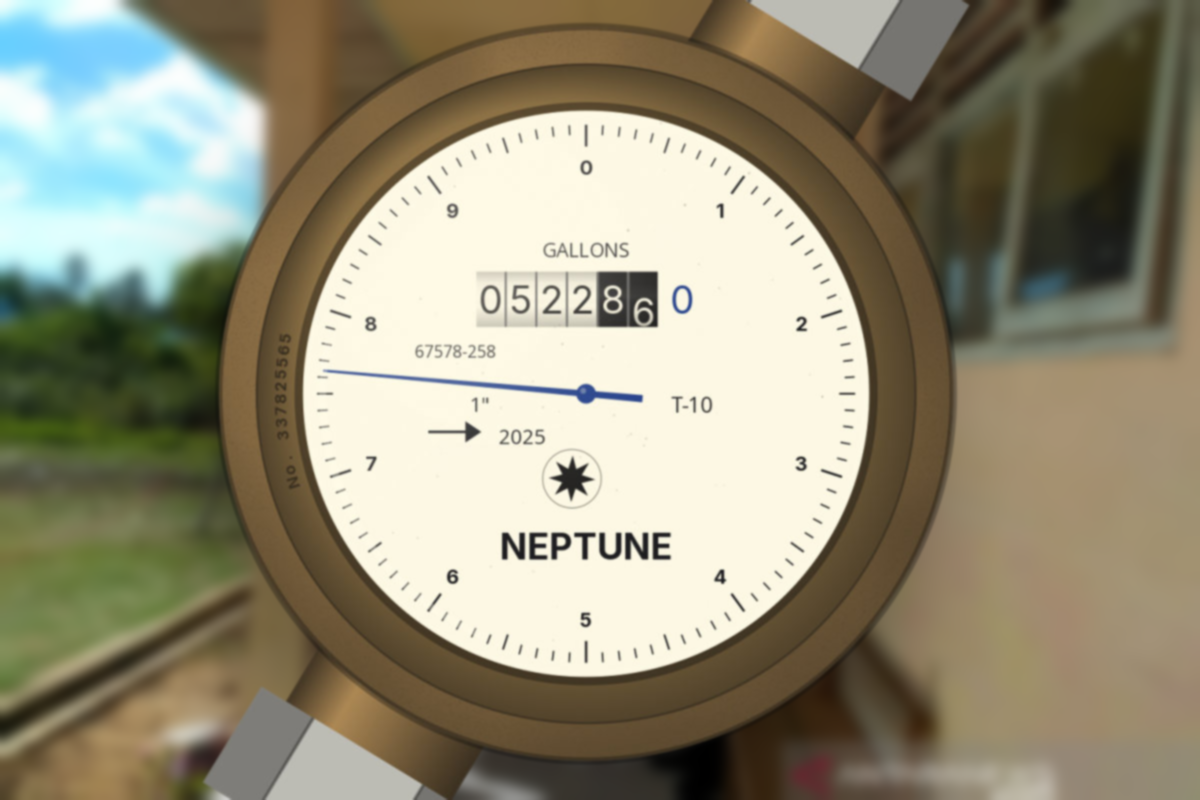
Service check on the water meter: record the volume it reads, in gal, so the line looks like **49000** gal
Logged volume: **522857.6** gal
